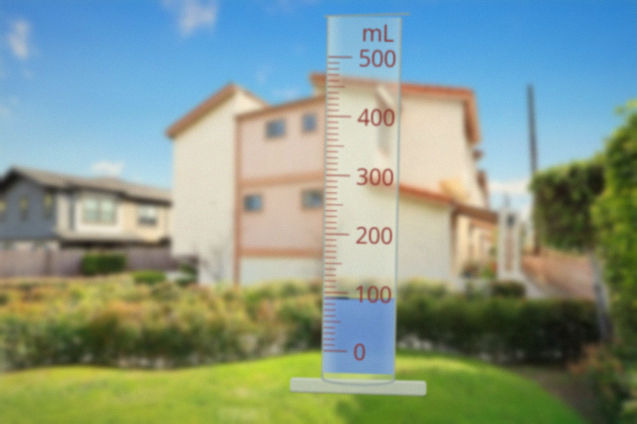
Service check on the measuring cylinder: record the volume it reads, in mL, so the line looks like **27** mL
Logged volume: **90** mL
